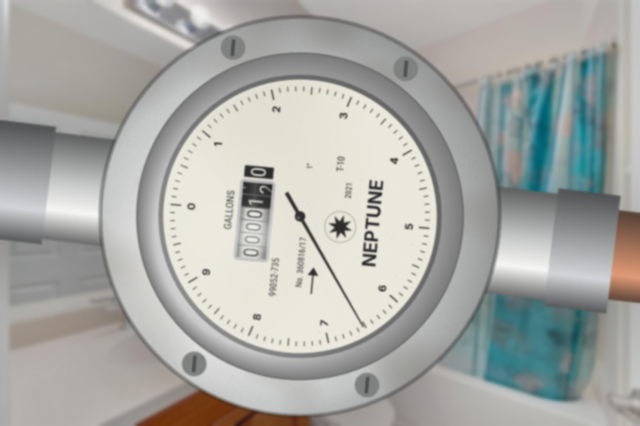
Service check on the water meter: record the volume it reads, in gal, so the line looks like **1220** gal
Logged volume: **116.5** gal
